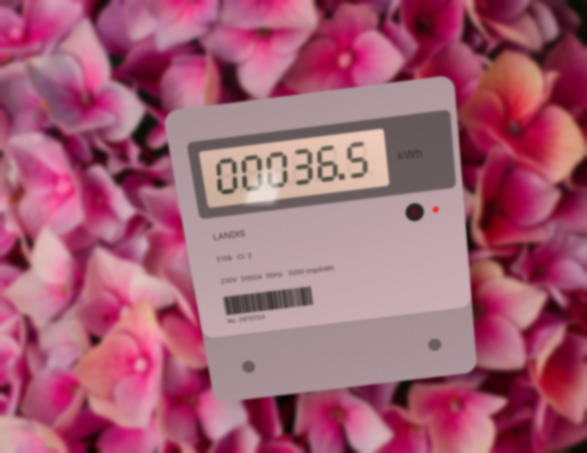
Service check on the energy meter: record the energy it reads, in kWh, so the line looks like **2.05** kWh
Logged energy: **36.5** kWh
